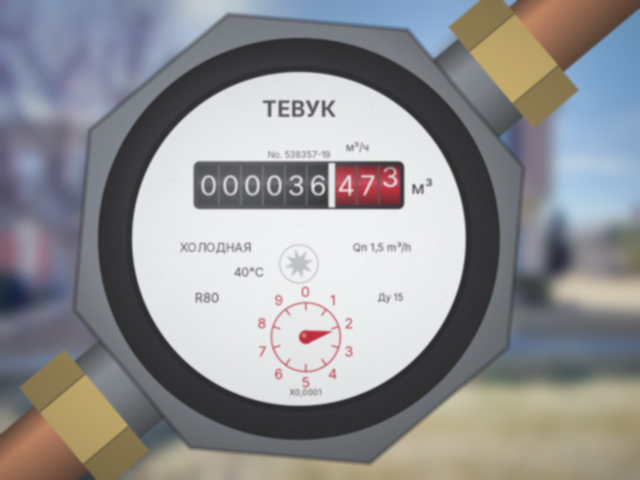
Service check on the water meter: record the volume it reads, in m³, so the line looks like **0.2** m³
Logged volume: **36.4732** m³
